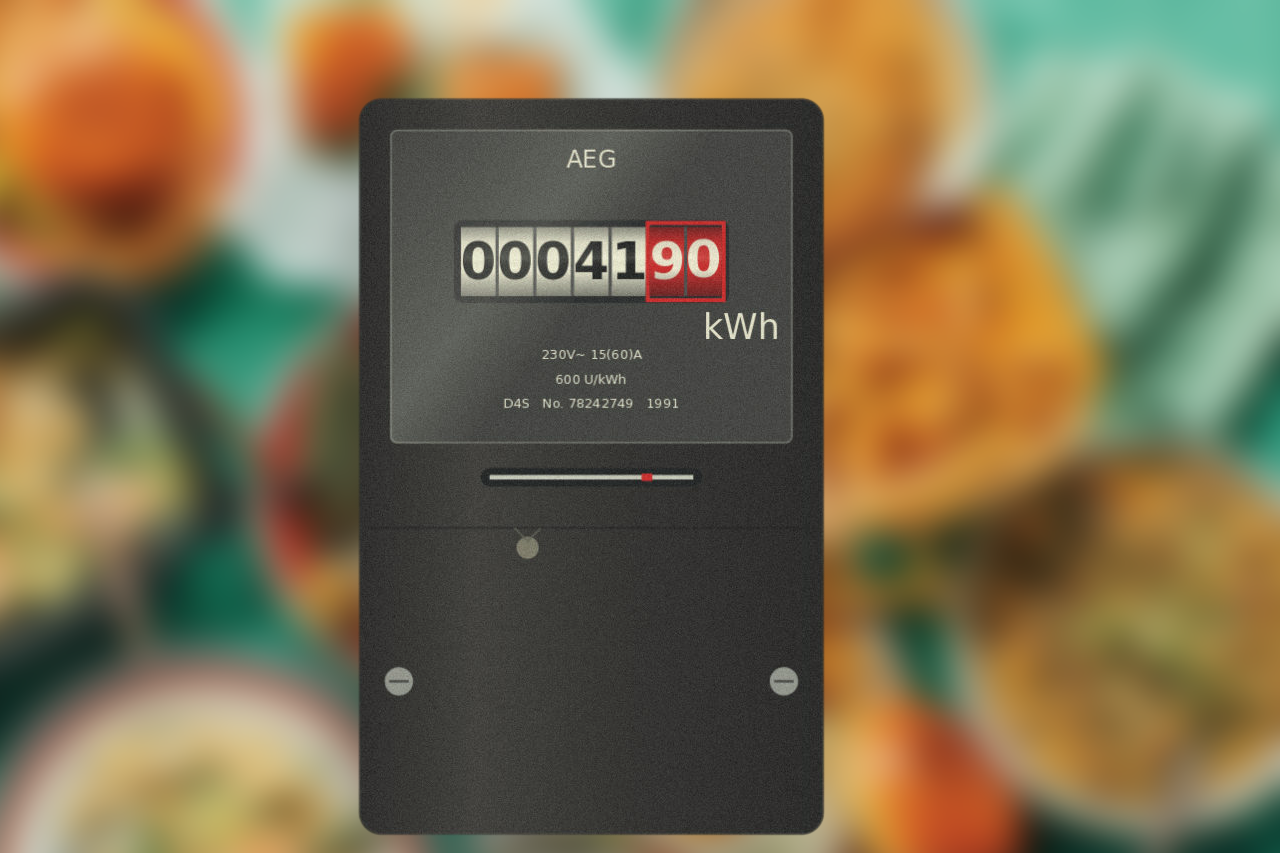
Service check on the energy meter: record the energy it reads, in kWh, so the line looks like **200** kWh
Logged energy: **41.90** kWh
